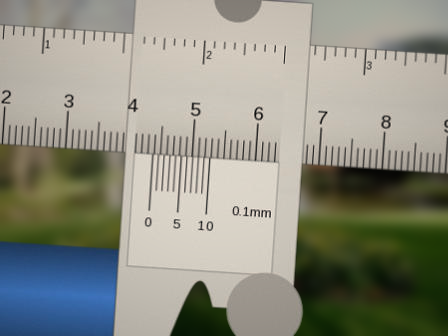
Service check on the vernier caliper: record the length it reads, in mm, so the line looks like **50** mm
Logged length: **43.8** mm
